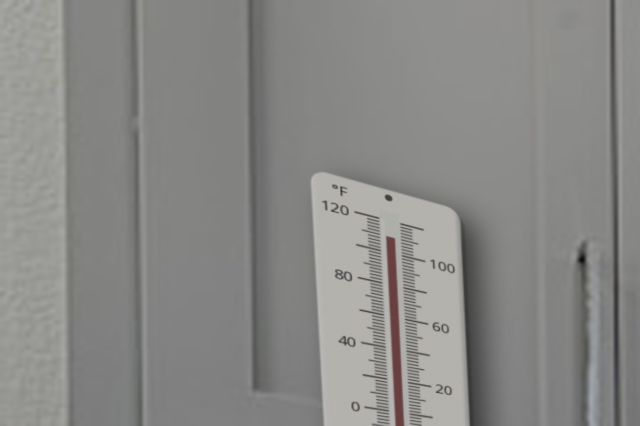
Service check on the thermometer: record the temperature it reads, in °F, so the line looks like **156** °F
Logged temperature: **110** °F
